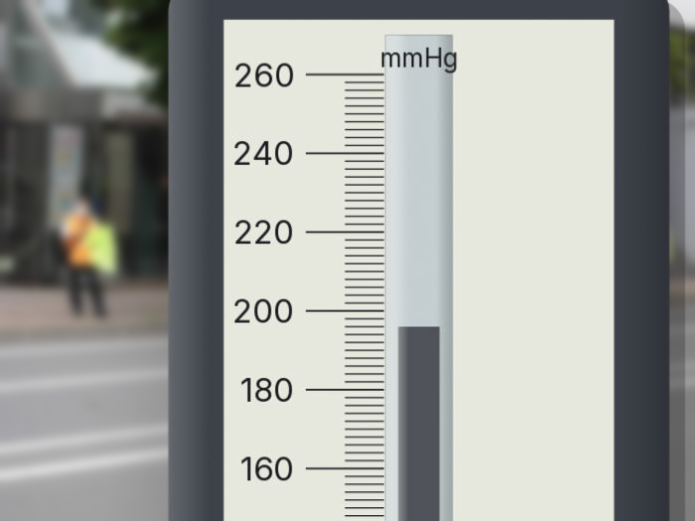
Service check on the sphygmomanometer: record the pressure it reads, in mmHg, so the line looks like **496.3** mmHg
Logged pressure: **196** mmHg
